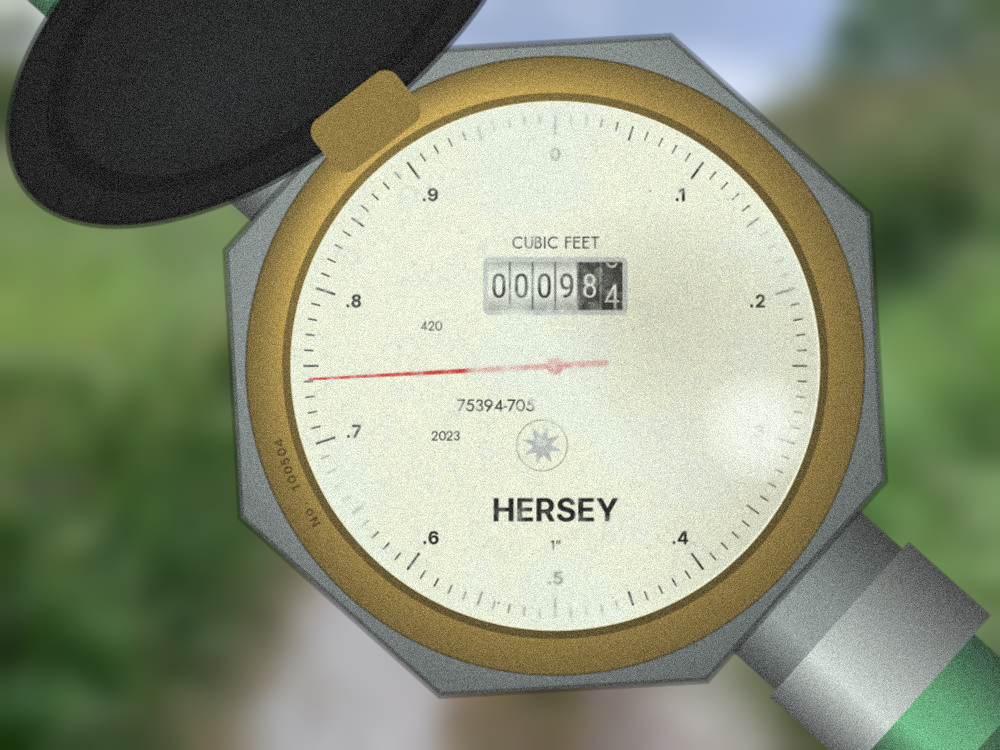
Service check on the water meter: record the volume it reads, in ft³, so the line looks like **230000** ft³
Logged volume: **983.74** ft³
